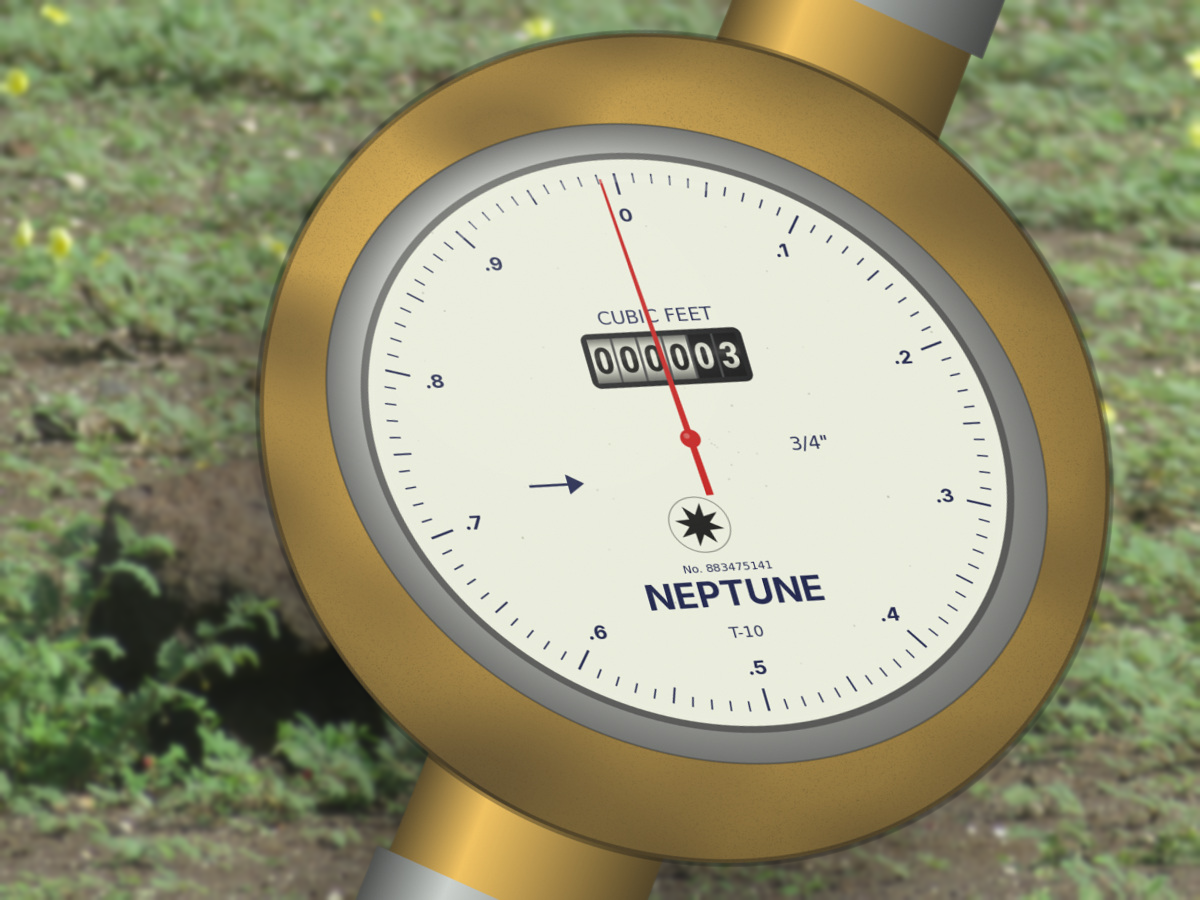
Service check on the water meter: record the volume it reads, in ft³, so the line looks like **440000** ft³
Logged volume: **2.99** ft³
